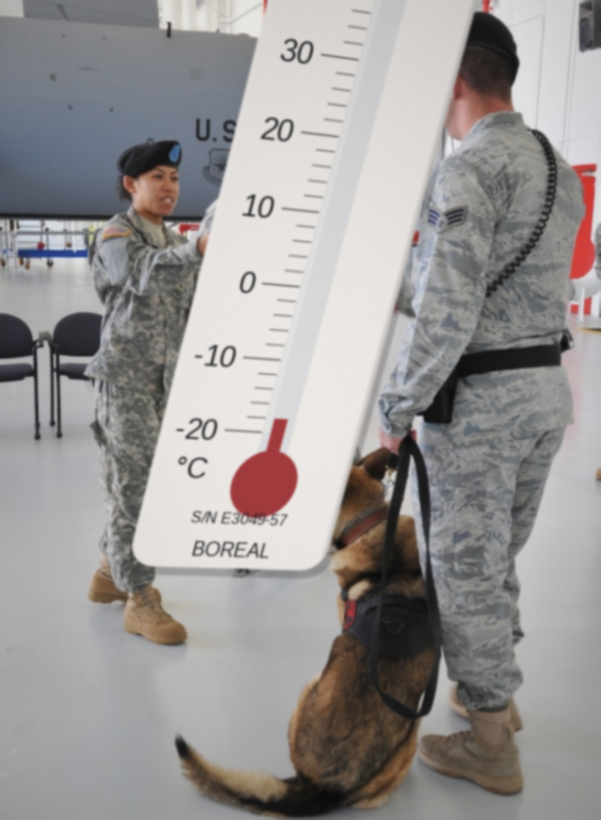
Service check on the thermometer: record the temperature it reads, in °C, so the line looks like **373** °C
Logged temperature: **-18** °C
